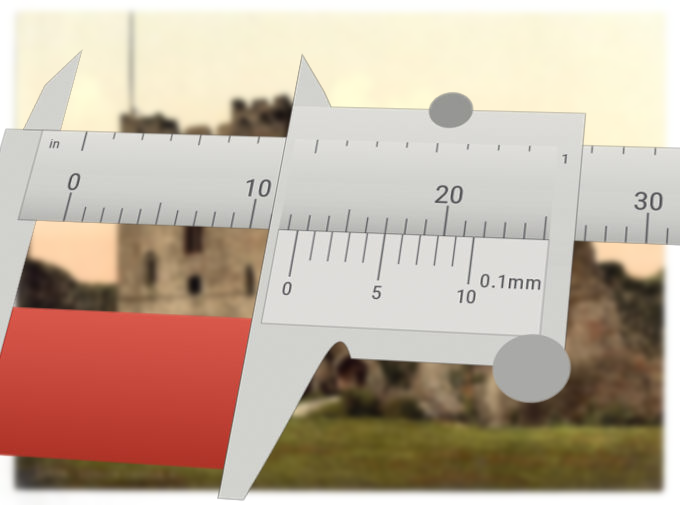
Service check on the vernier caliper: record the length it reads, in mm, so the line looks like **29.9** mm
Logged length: **12.5** mm
